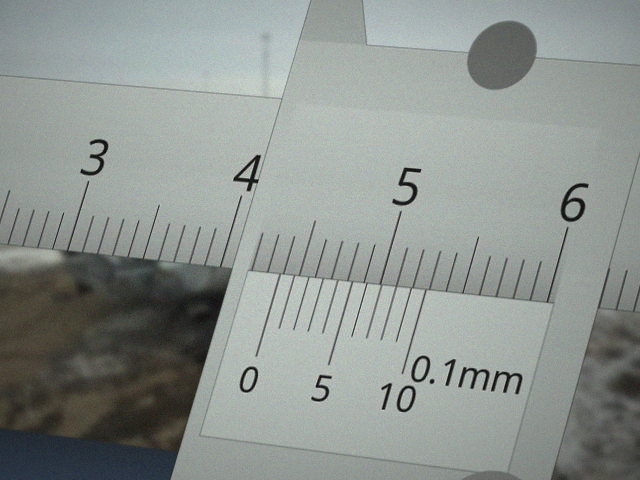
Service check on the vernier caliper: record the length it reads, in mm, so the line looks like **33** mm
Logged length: **43.8** mm
